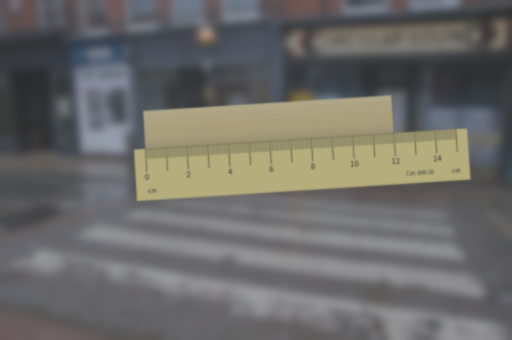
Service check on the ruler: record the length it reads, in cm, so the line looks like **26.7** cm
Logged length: **12** cm
